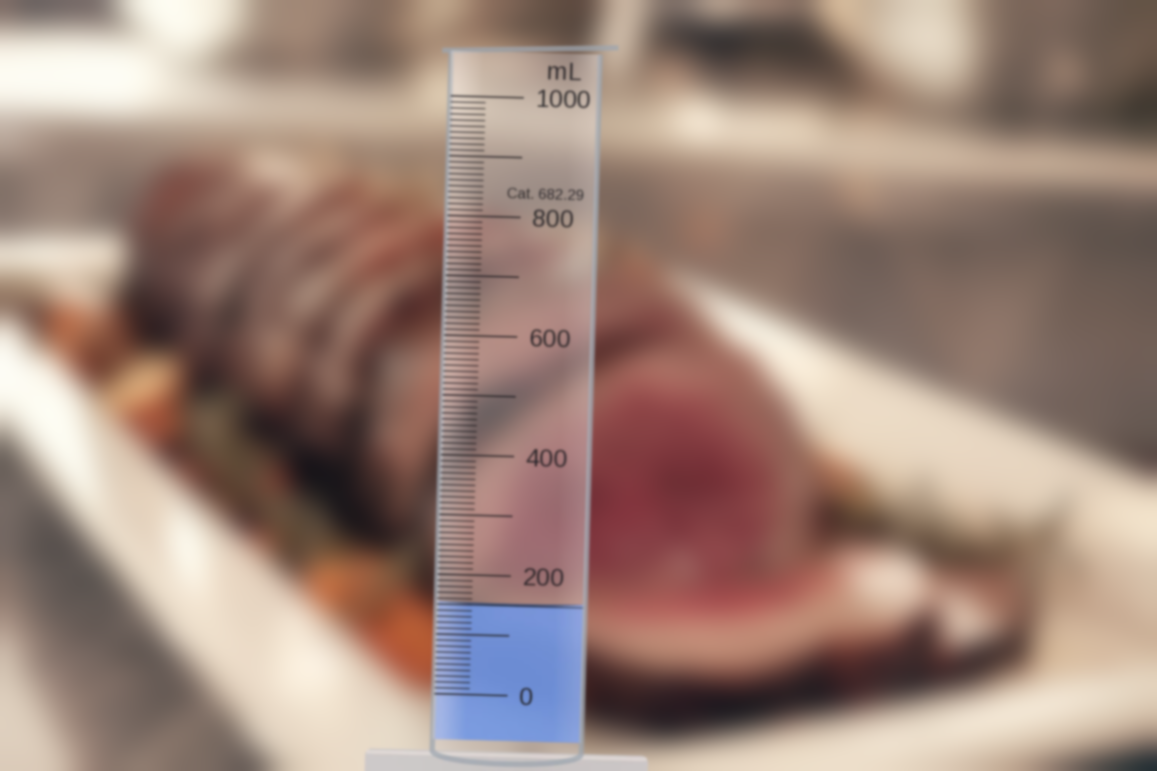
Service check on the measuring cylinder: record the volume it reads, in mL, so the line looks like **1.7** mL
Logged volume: **150** mL
